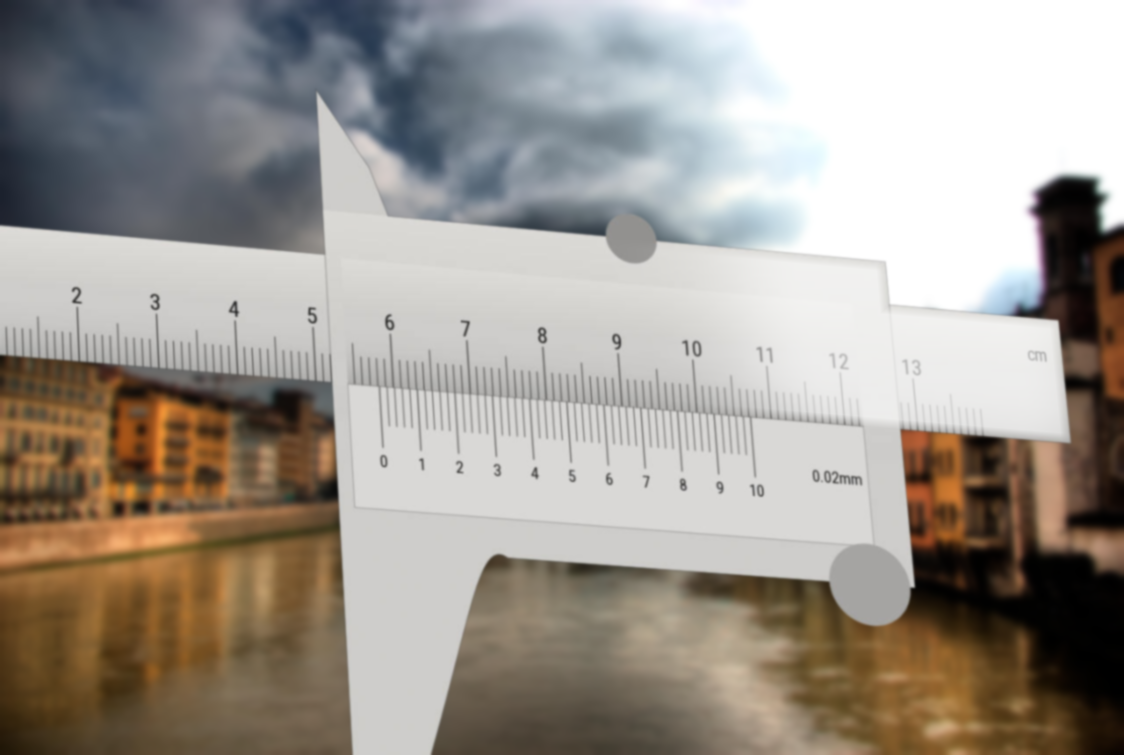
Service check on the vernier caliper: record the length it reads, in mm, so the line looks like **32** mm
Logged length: **58.2** mm
